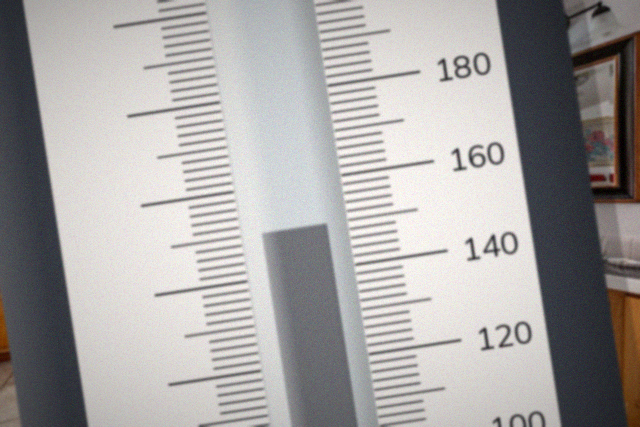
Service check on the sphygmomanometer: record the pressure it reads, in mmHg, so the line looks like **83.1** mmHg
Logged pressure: **150** mmHg
